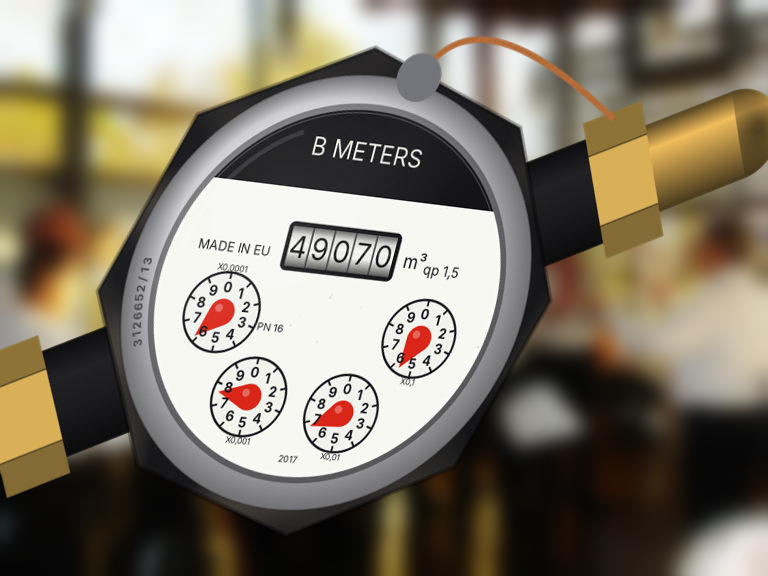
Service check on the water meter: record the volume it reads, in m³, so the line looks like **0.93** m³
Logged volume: **49070.5676** m³
